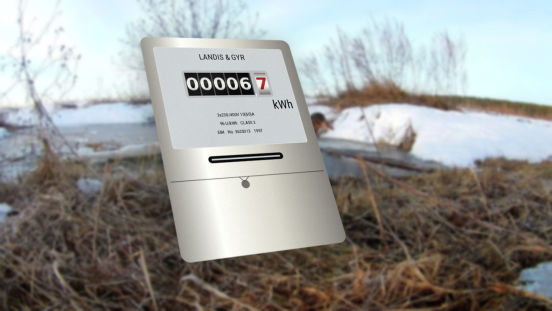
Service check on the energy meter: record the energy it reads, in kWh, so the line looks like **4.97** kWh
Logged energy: **6.7** kWh
